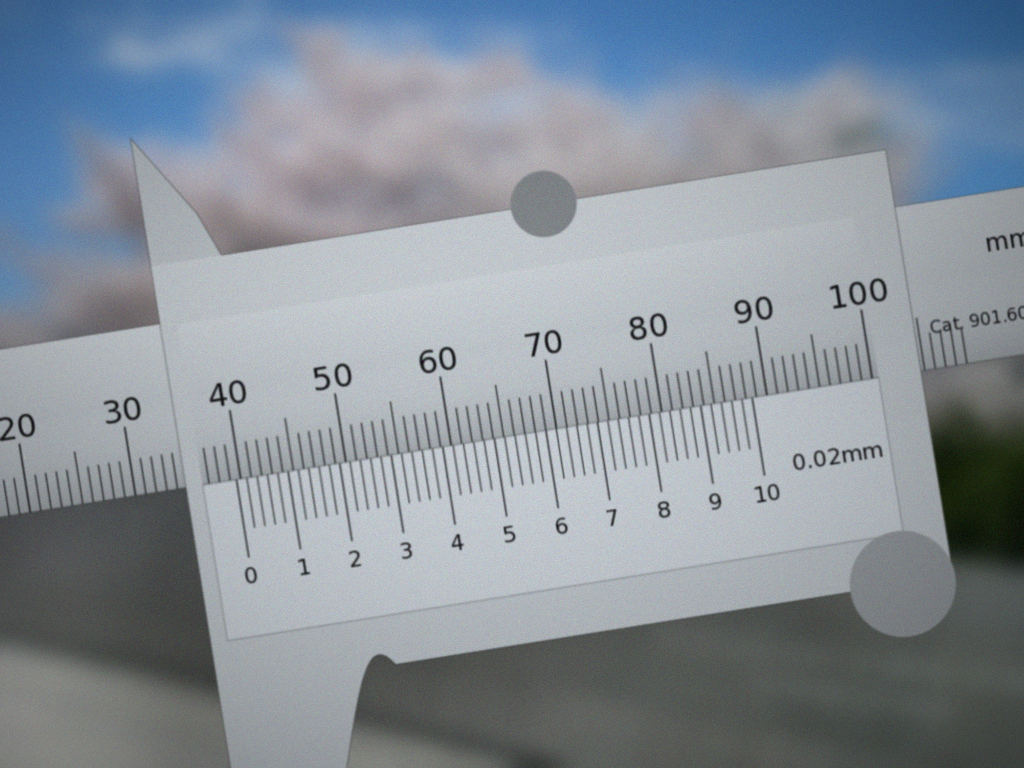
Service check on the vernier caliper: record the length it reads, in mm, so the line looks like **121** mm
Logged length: **39.6** mm
